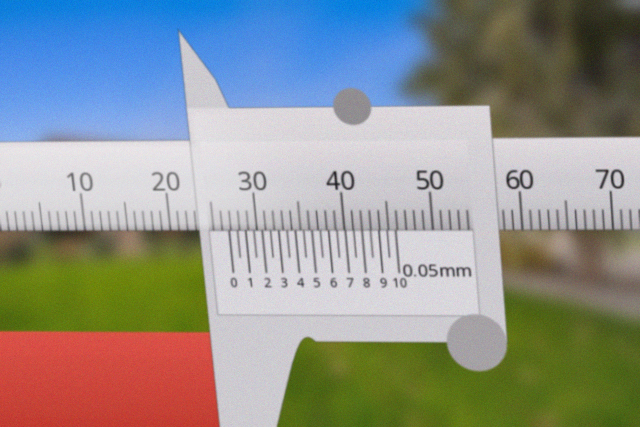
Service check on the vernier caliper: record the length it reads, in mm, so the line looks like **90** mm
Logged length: **26.8** mm
